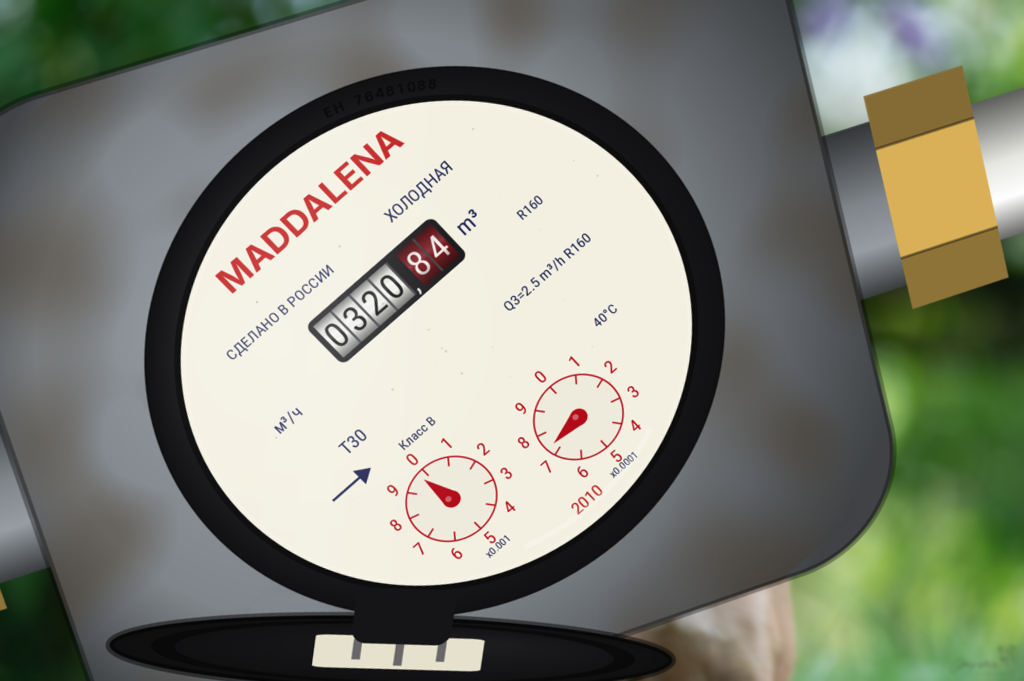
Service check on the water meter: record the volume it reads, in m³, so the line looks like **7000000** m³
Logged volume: **320.8397** m³
